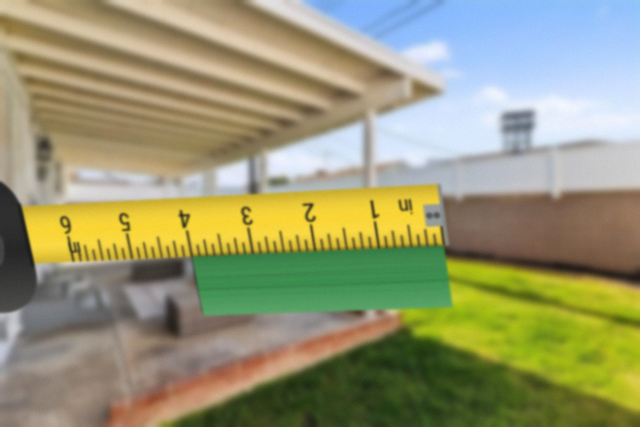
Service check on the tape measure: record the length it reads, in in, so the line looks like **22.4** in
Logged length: **4** in
